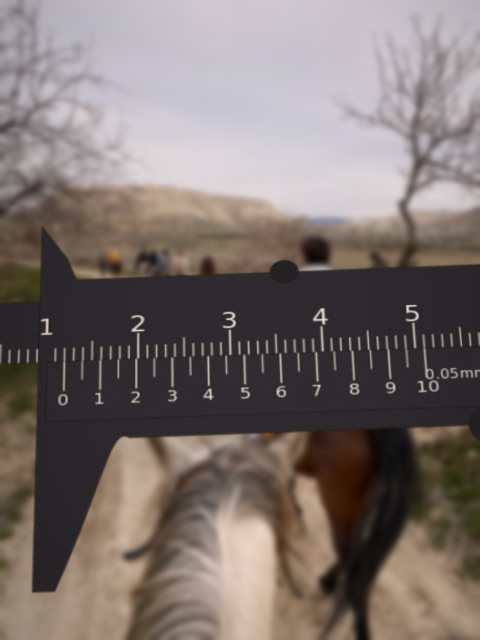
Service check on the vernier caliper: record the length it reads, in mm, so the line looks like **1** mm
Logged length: **12.0** mm
